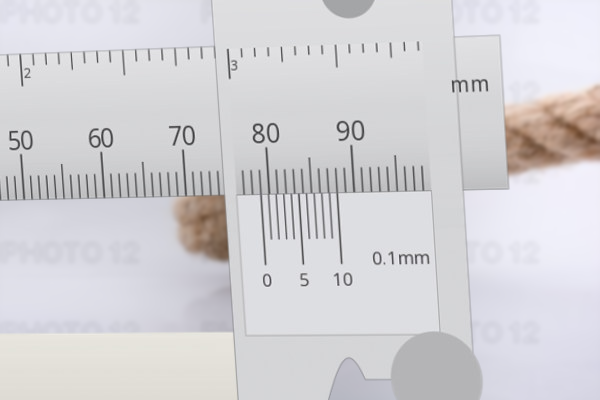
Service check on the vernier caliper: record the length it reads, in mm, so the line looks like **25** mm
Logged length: **79.0** mm
